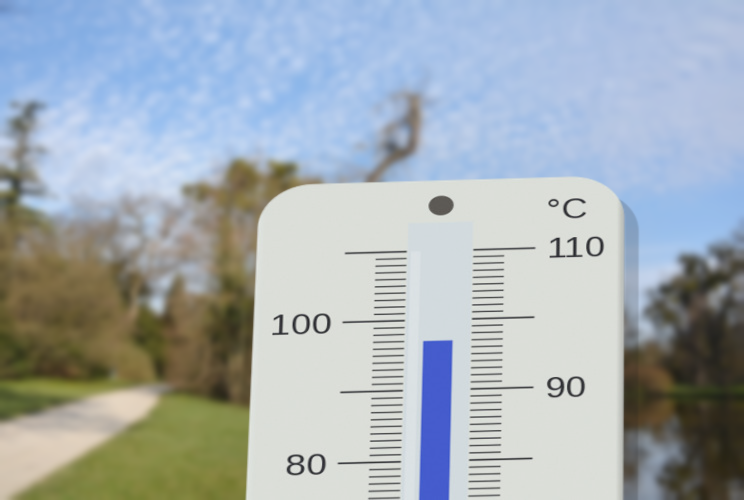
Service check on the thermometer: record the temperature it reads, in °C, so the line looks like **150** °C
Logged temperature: **97** °C
